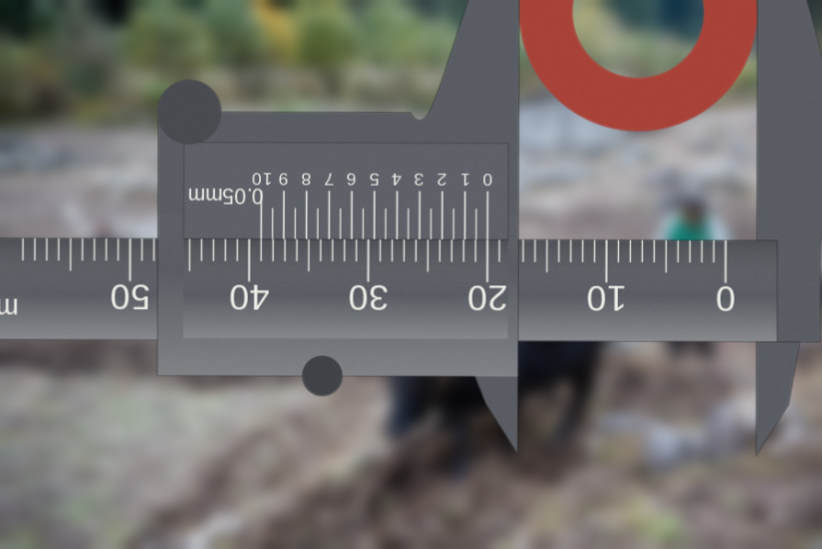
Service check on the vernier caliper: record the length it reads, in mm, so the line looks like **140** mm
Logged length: **20.0** mm
